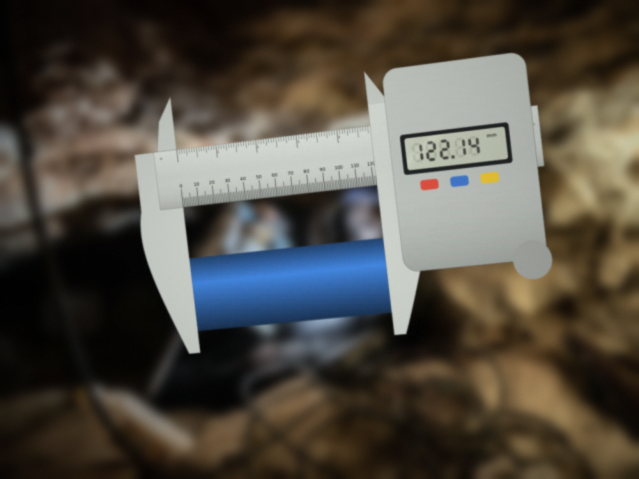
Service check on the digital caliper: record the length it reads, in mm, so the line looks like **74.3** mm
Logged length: **122.14** mm
